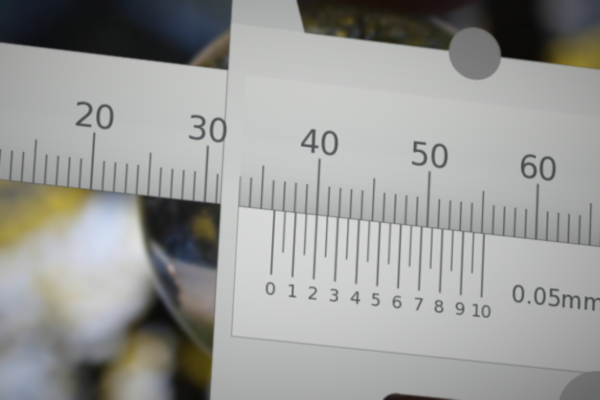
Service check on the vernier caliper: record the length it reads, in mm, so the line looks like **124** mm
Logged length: **36.2** mm
